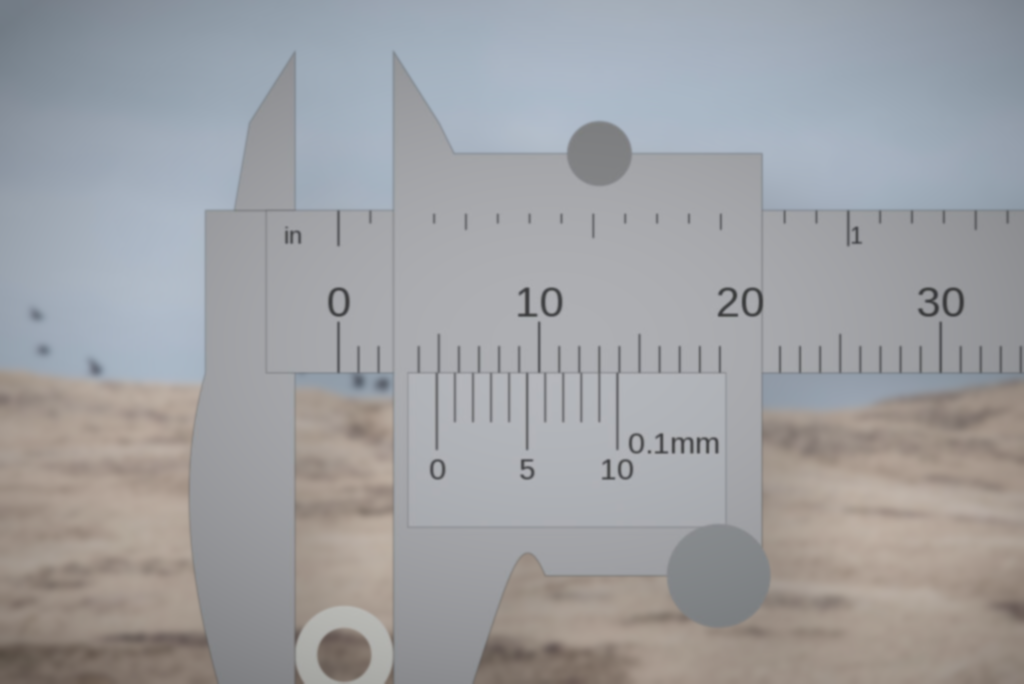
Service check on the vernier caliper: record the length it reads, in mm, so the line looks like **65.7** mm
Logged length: **4.9** mm
